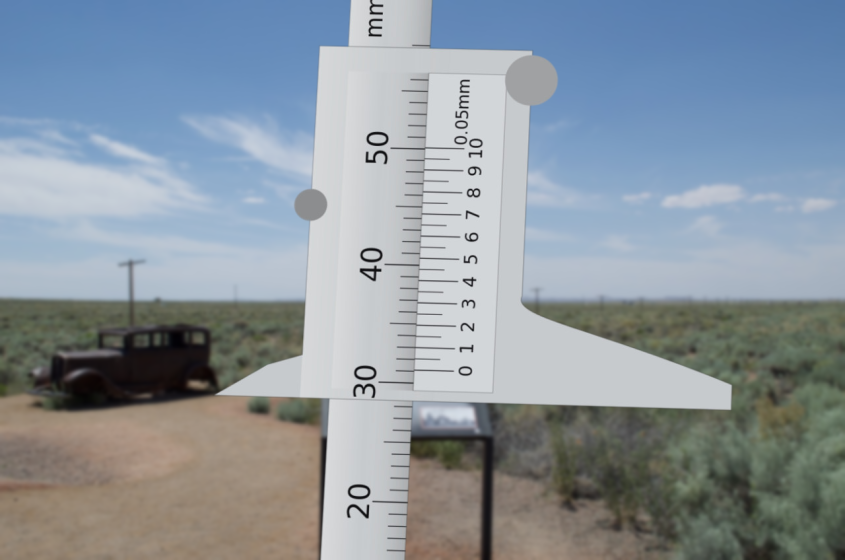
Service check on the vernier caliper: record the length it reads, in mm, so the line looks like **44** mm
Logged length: **31.1** mm
